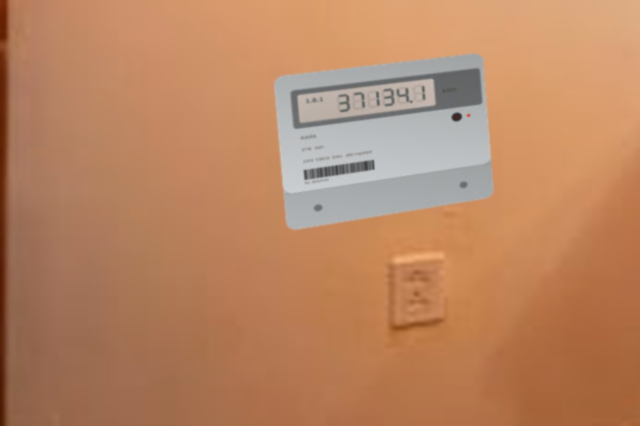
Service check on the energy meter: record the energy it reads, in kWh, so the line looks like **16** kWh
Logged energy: **37134.1** kWh
